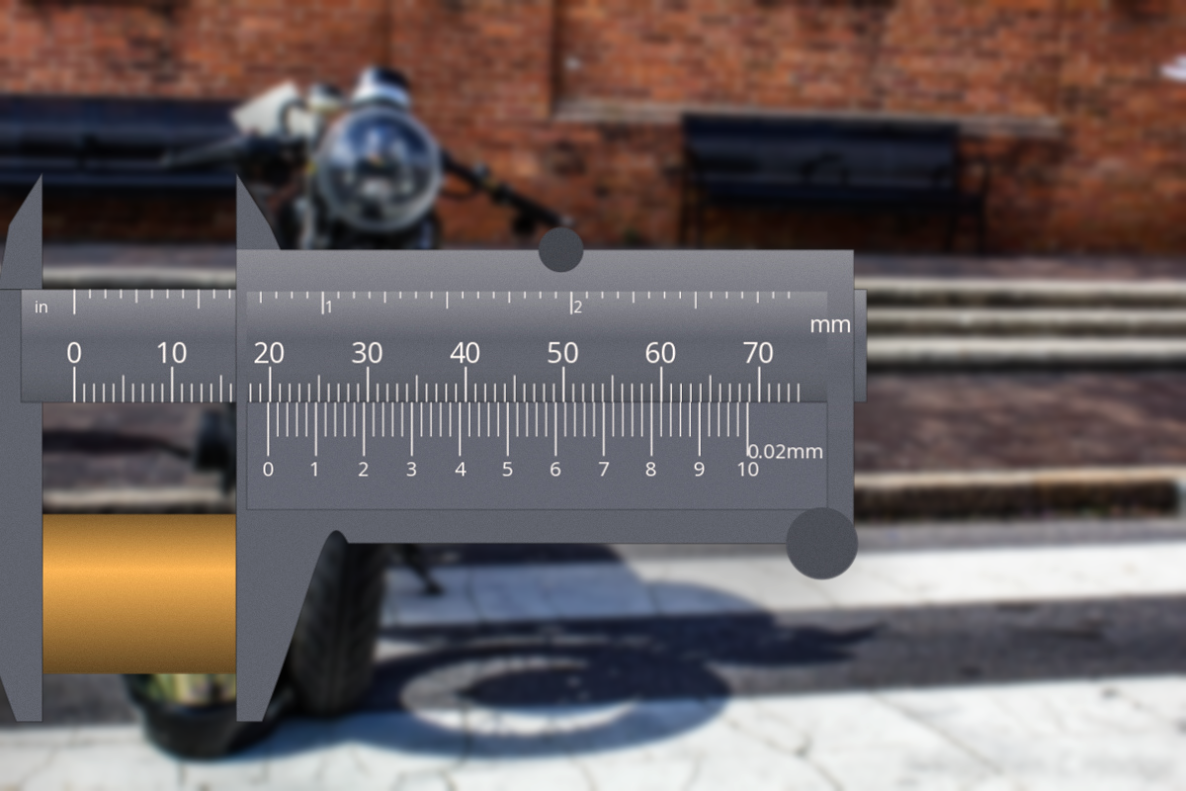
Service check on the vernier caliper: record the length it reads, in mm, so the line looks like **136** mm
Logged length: **19.8** mm
